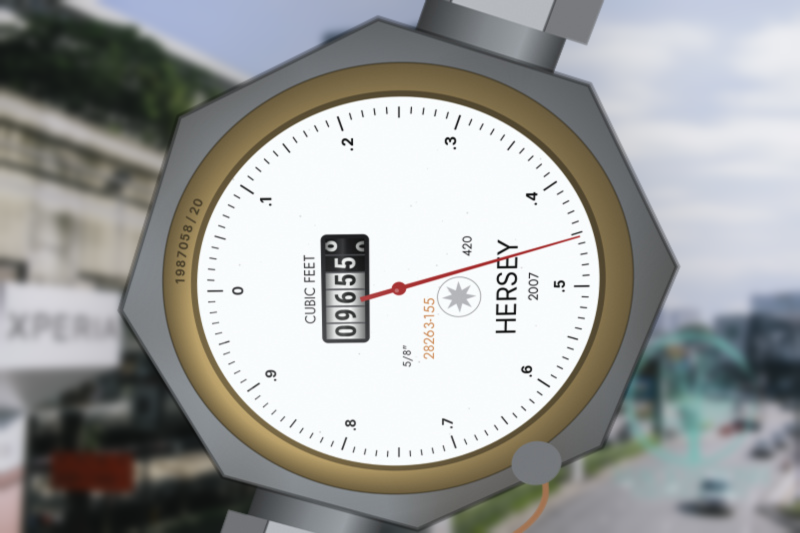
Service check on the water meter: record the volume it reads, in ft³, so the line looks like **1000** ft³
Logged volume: **96558.45** ft³
